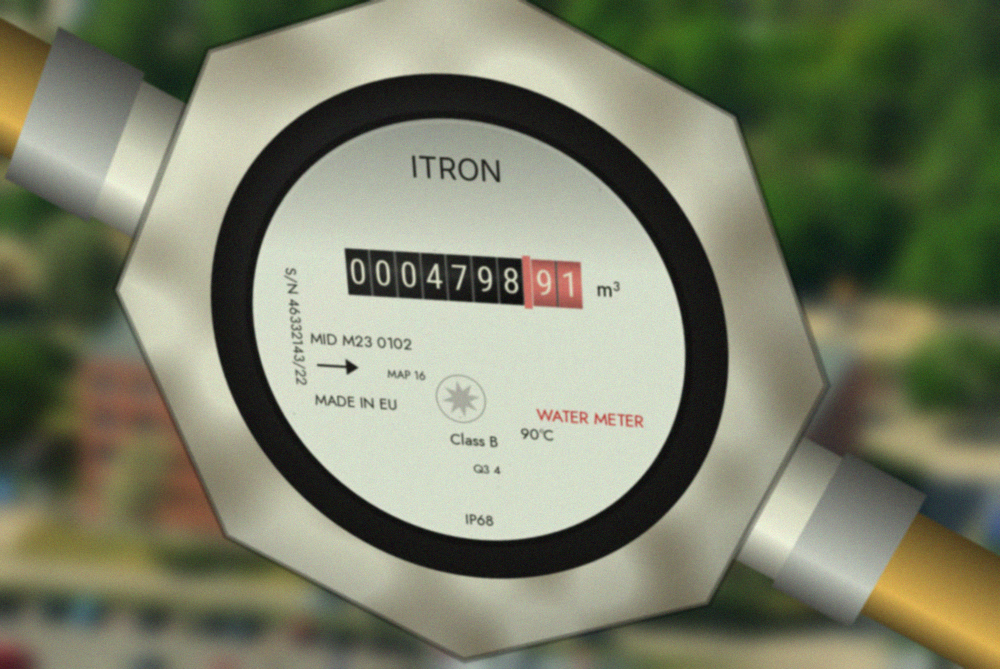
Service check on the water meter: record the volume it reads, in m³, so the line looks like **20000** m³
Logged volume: **4798.91** m³
